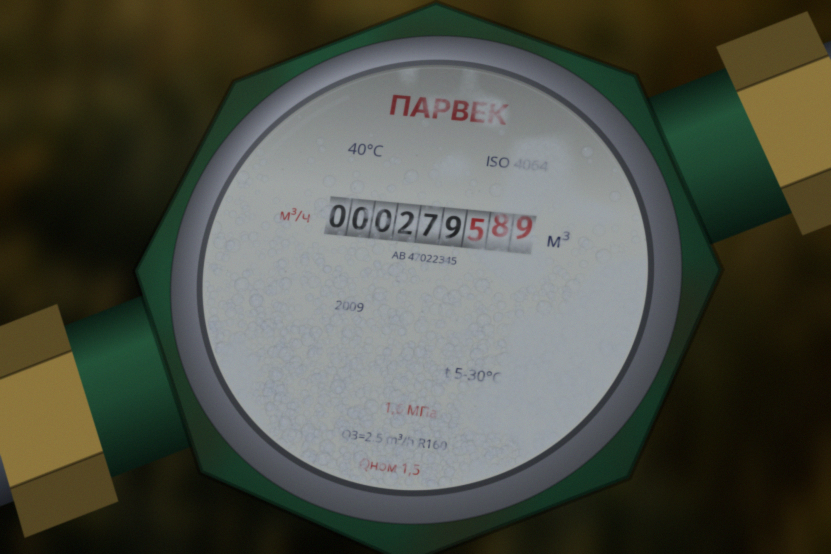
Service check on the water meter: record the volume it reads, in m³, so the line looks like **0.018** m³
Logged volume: **279.589** m³
